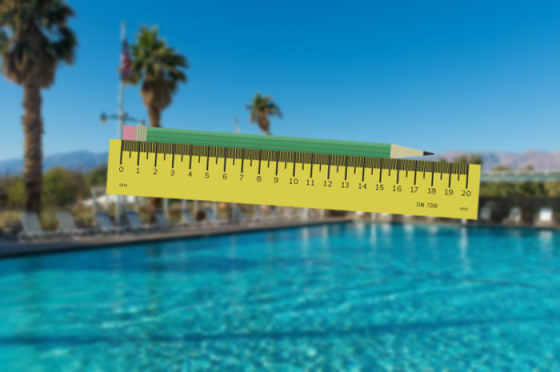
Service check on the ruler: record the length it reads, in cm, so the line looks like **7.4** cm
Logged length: **18** cm
